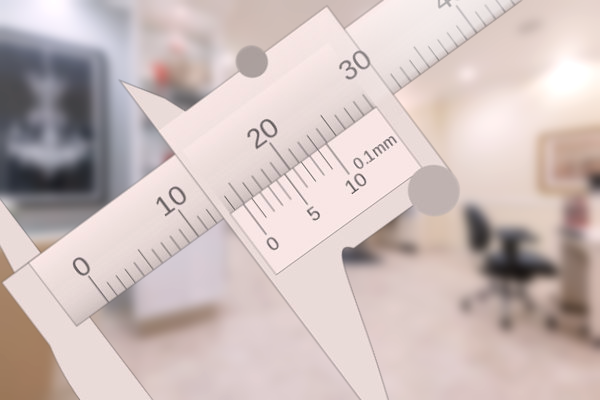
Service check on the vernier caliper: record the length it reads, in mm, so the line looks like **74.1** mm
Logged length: **14.9** mm
